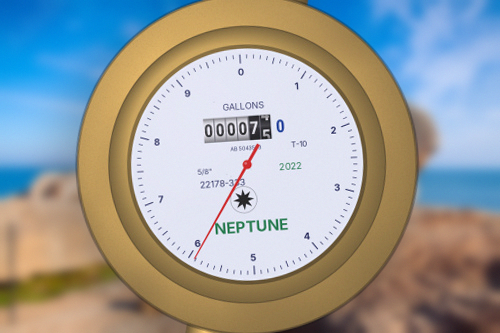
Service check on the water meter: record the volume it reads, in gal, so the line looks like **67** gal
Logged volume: **745.9** gal
